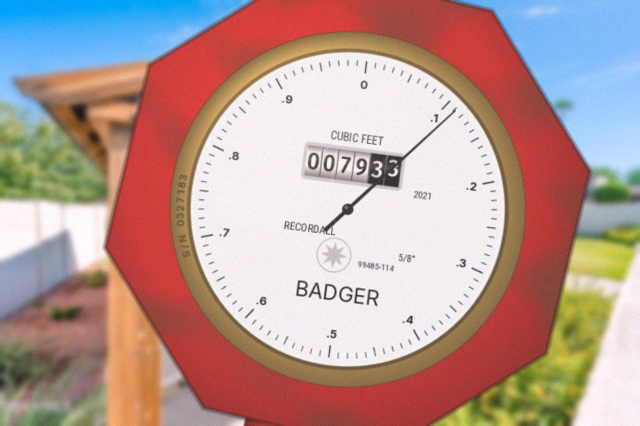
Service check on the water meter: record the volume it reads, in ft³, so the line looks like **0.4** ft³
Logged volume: **7933.11** ft³
